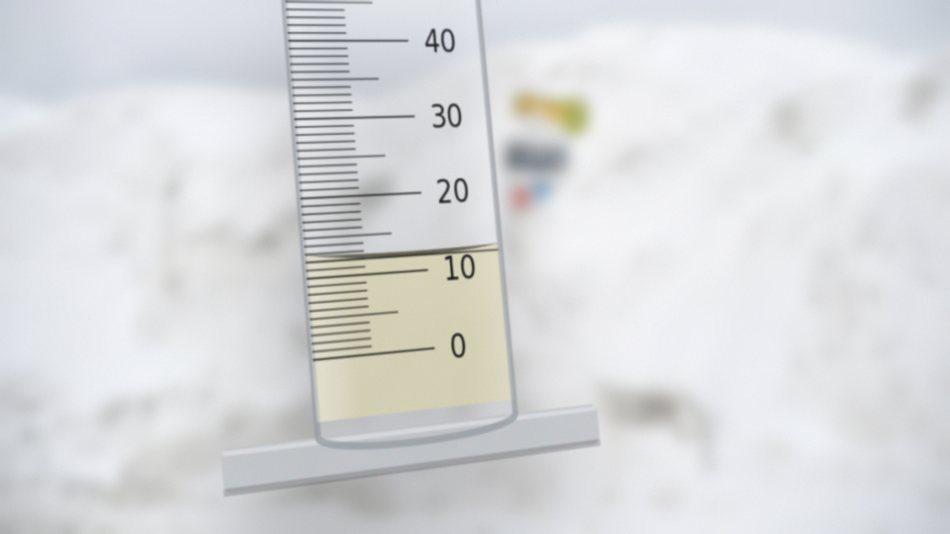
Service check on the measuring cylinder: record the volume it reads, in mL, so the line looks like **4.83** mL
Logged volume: **12** mL
